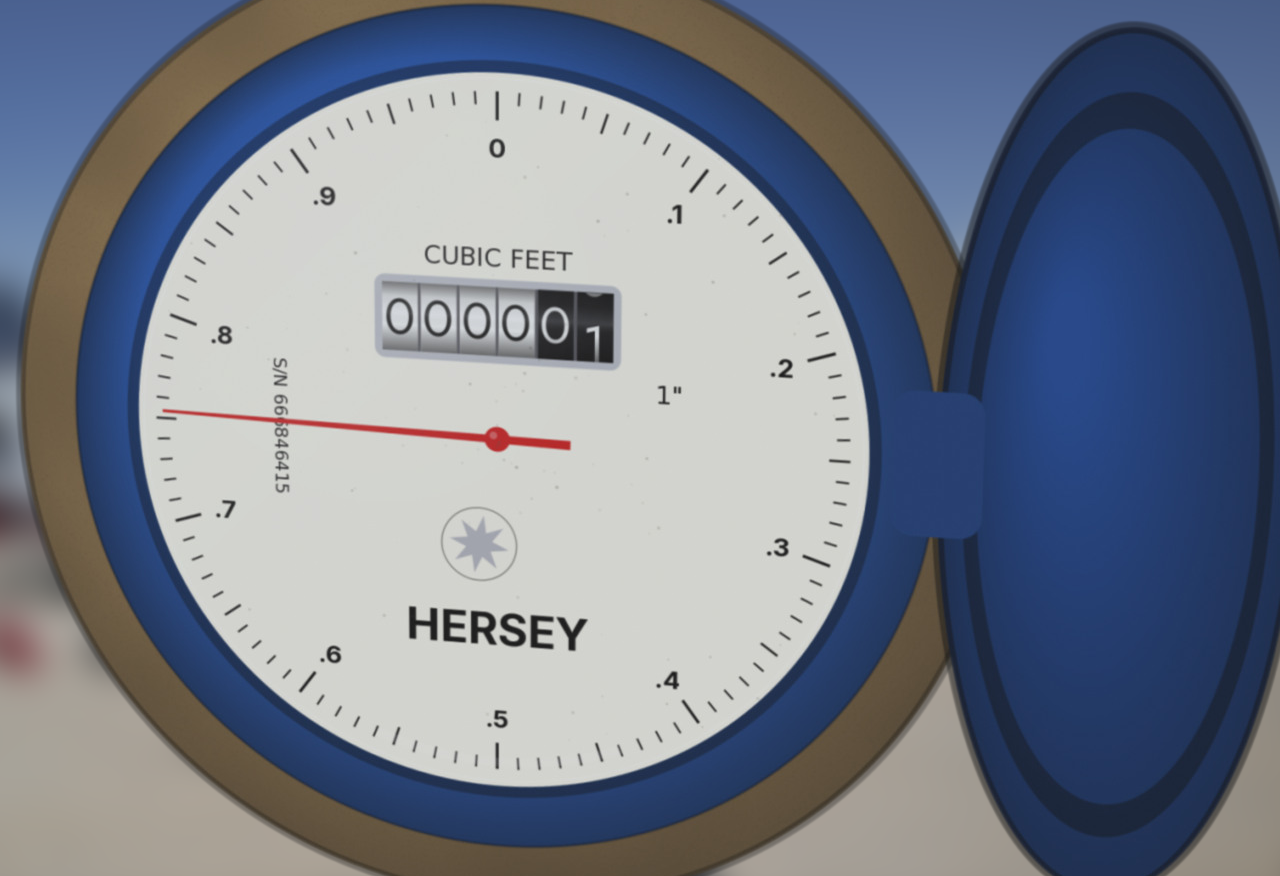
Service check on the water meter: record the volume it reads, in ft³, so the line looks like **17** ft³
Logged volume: **0.75** ft³
